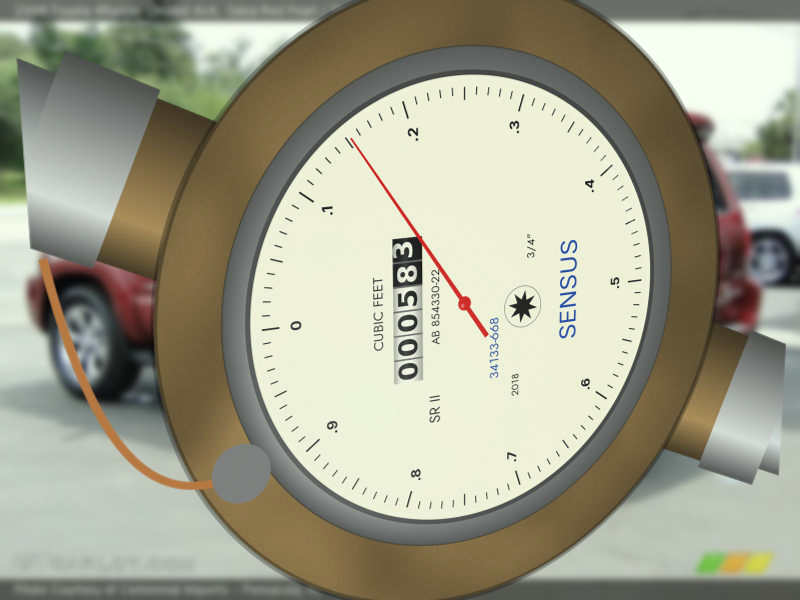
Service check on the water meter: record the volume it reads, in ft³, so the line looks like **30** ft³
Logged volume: **583.15** ft³
